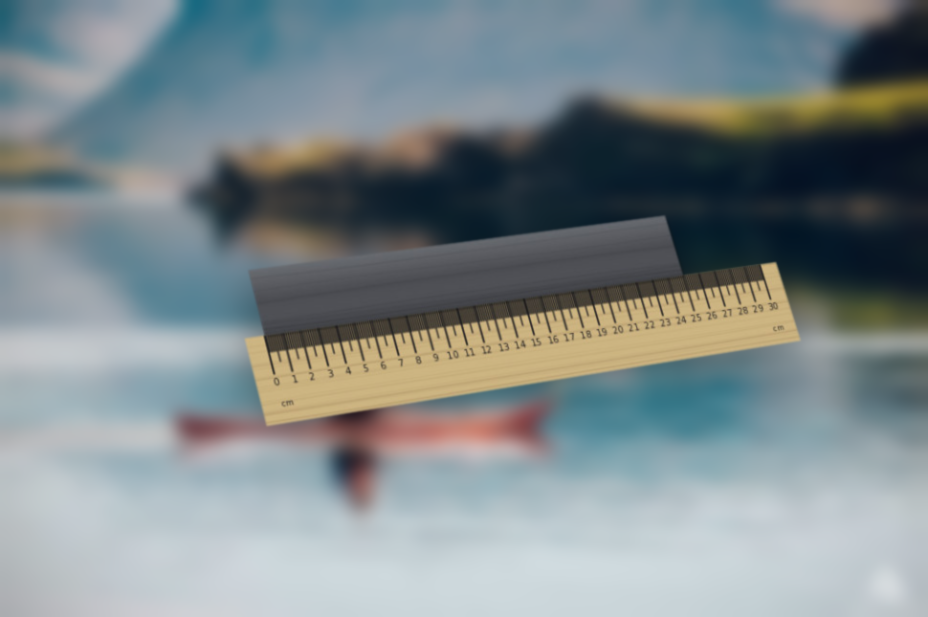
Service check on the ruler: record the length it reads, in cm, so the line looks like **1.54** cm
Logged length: **25** cm
